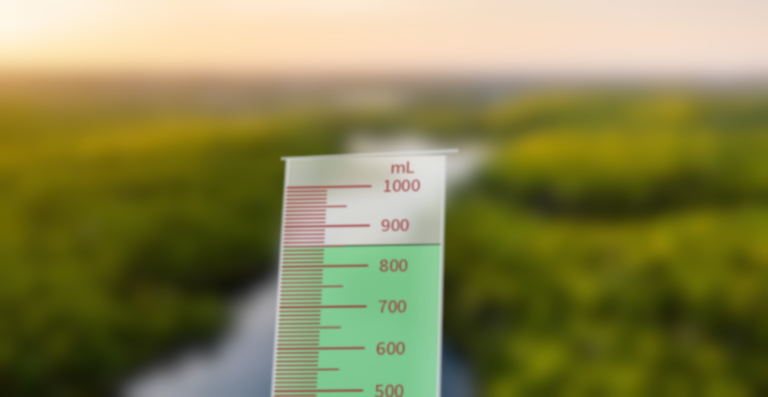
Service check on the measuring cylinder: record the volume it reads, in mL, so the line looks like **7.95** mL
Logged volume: **850** mL
